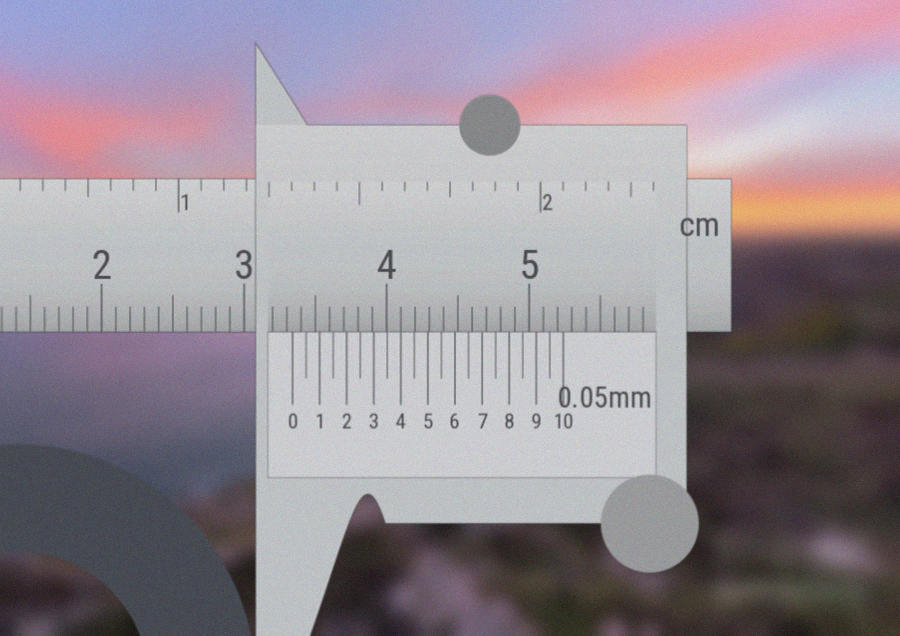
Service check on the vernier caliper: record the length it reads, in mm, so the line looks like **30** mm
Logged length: **33.4** mm
